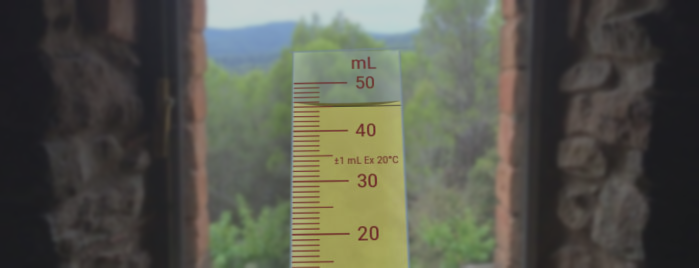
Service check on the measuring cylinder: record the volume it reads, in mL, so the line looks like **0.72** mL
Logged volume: **45** mL
